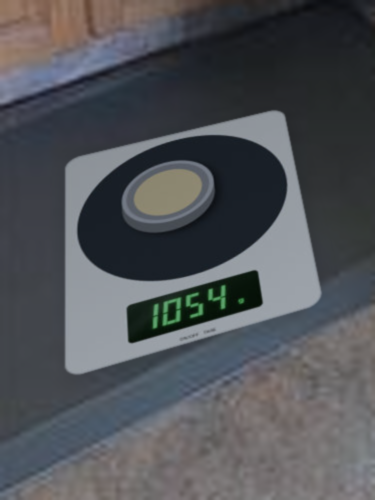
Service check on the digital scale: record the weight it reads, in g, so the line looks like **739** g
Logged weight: **1054** g
